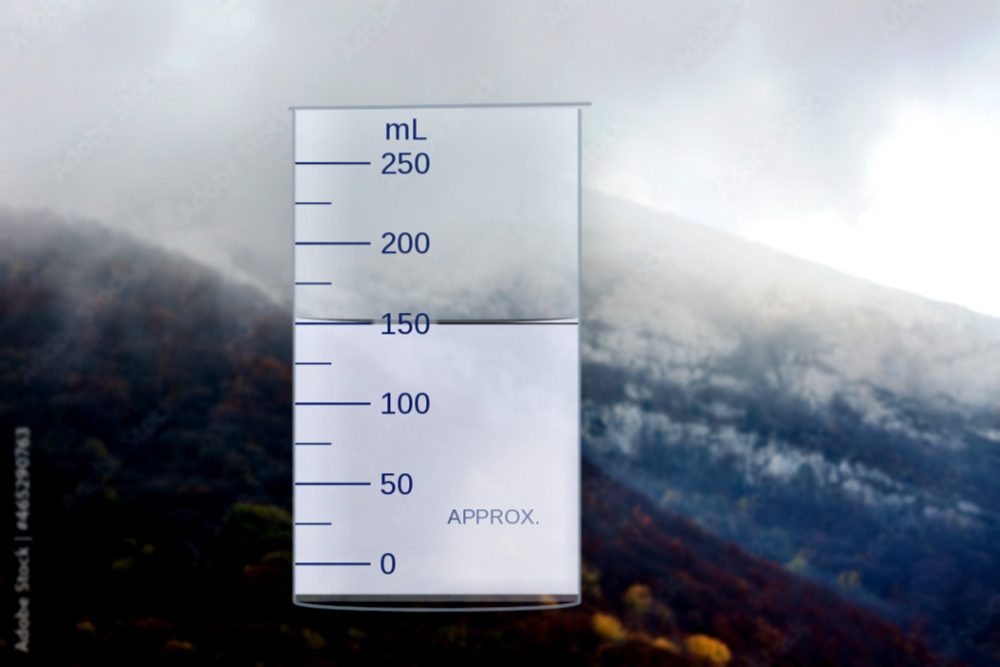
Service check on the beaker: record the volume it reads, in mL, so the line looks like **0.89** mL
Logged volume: **150** mL
